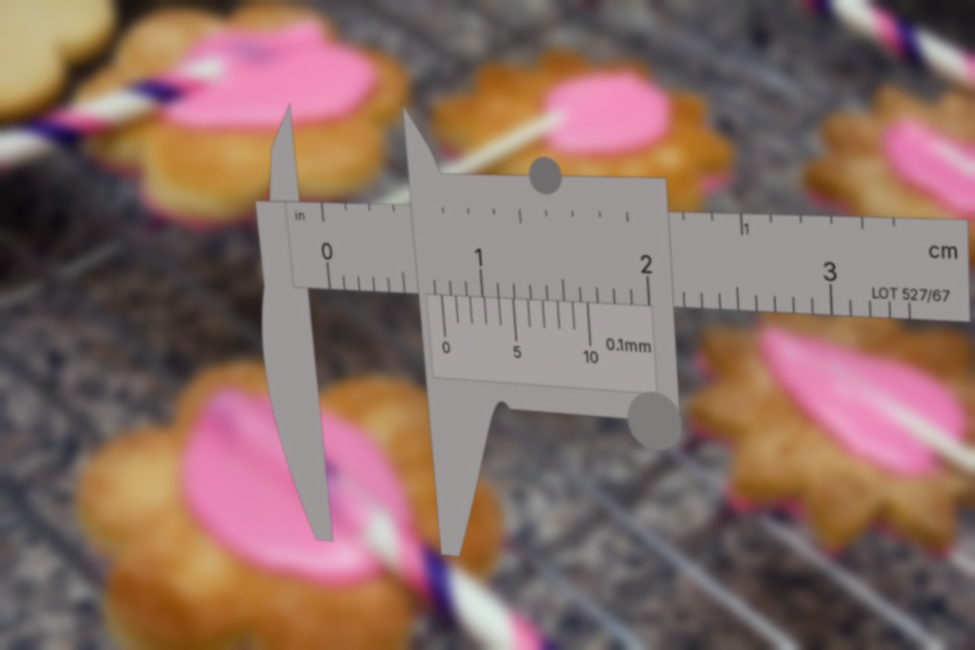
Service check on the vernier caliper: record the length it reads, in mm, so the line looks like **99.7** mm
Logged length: **7.4** mm
